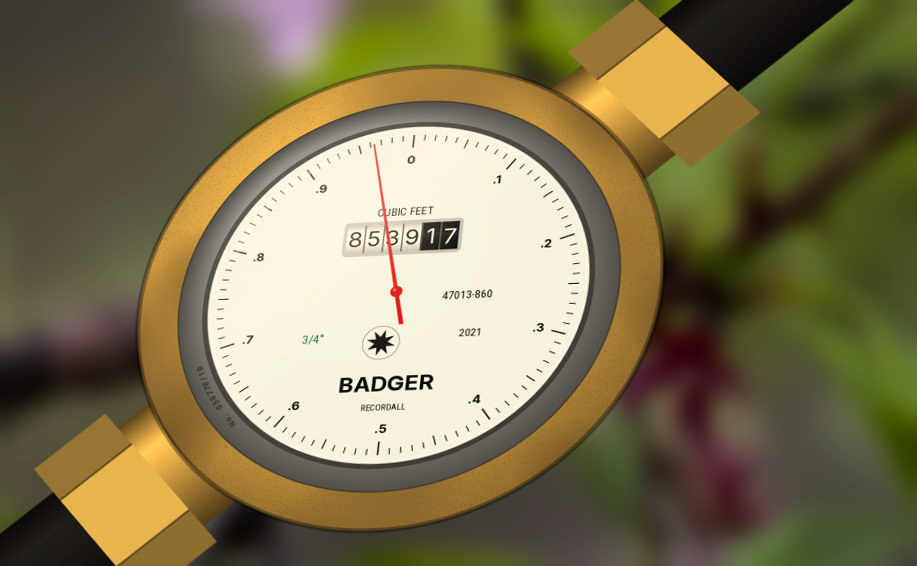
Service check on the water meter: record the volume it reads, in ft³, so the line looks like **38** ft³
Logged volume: **853916.96** ft³
